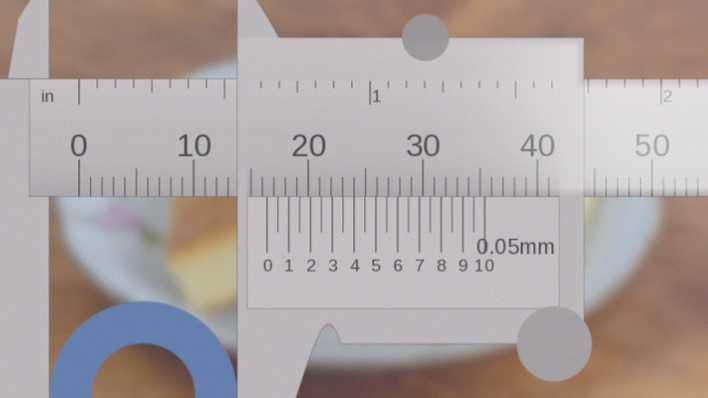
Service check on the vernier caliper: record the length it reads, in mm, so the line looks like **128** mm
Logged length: **16.4** mm
